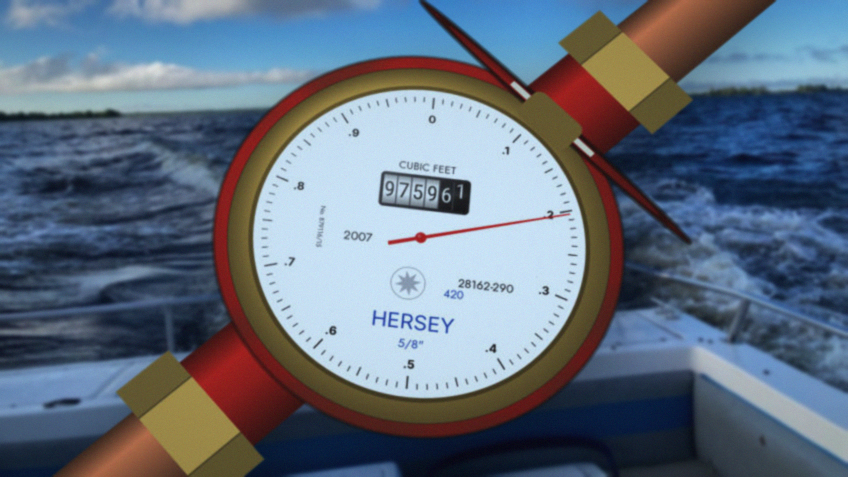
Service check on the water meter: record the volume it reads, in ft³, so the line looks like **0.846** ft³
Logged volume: **975961.20** ft³
